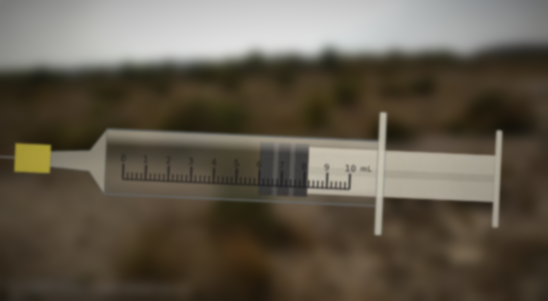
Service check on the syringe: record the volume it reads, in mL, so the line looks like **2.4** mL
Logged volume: **6** mL
